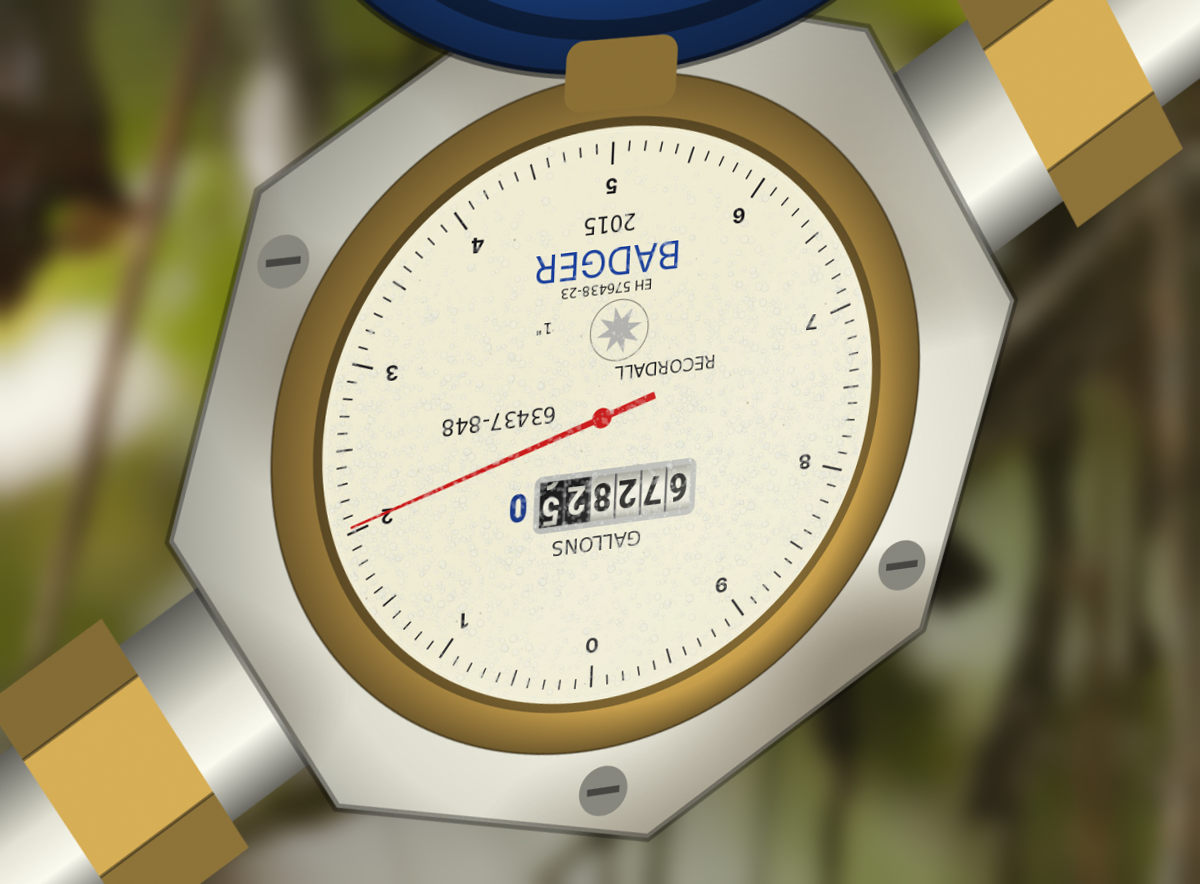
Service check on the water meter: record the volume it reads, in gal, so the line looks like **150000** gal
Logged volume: **6728252.0** gal
